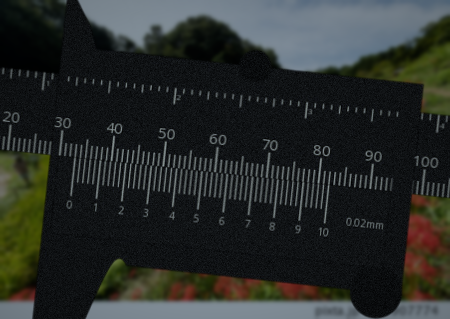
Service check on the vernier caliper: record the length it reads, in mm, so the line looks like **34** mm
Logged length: **33.0** mm
